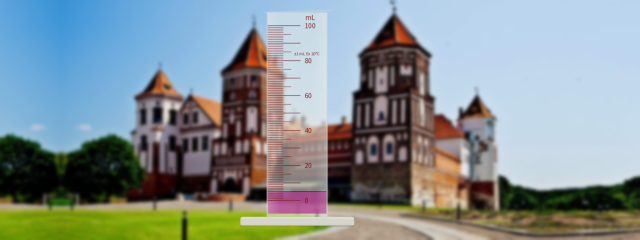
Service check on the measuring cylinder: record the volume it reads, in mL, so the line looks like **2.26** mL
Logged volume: **5** mL
